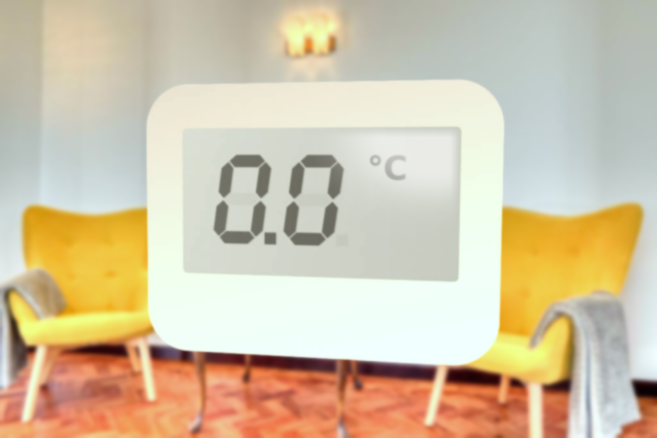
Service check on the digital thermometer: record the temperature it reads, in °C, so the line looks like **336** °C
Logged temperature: **0.0** °C
